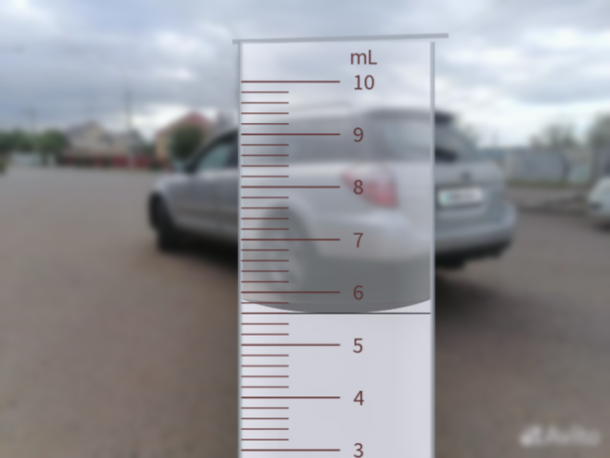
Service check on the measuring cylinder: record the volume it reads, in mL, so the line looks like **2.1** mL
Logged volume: **5.6** mL
